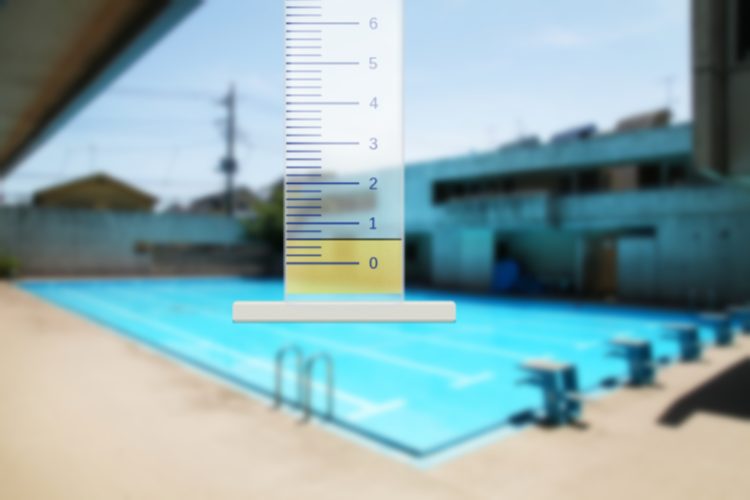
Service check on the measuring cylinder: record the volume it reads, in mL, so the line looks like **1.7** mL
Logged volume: **0.6** mL
